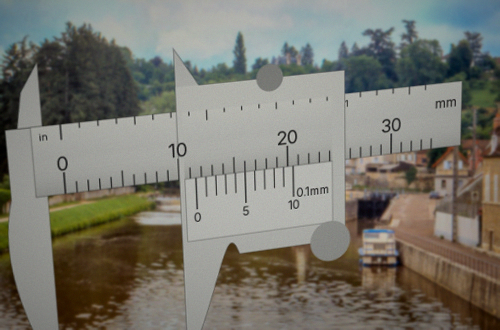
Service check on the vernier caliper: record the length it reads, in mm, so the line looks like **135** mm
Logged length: **11.5** mm
